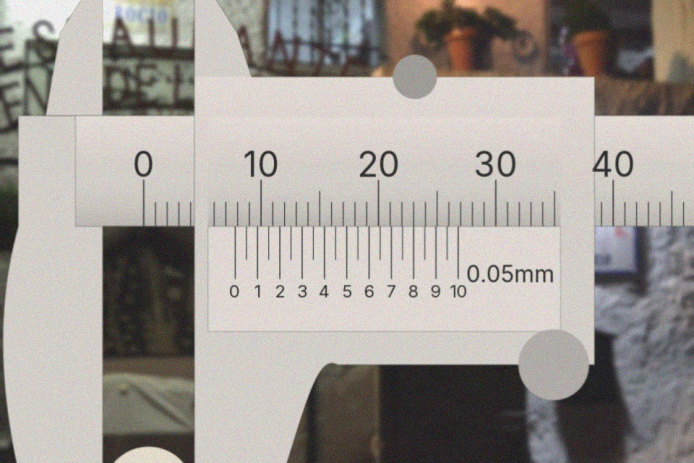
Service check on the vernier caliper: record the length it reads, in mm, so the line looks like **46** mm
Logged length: **7.8** mm
